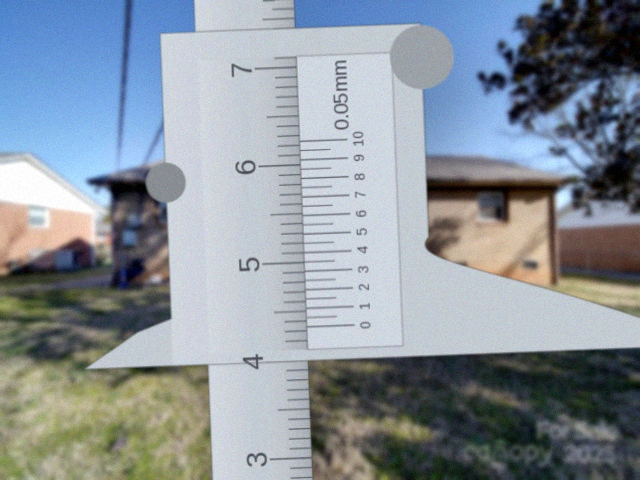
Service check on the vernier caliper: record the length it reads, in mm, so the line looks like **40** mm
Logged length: **43.4** mm
